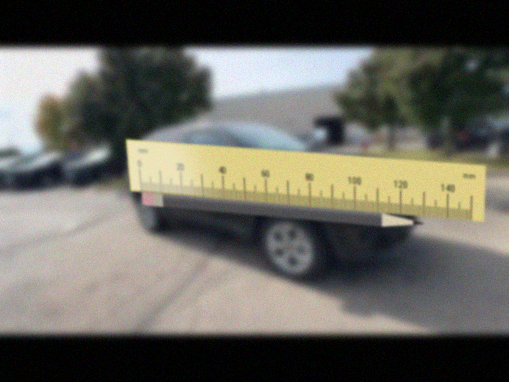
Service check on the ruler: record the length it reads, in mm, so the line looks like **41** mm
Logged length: **130** mm
